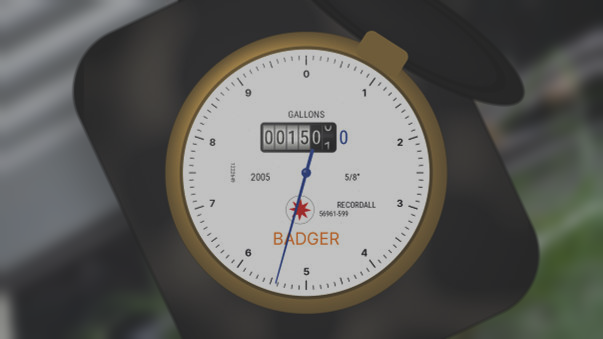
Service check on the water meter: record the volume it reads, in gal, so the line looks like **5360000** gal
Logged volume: **15005.4** gal
